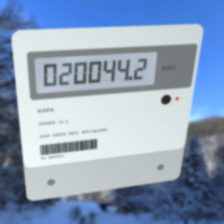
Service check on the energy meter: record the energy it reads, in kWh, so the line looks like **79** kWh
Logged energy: **20044.2** kWh
